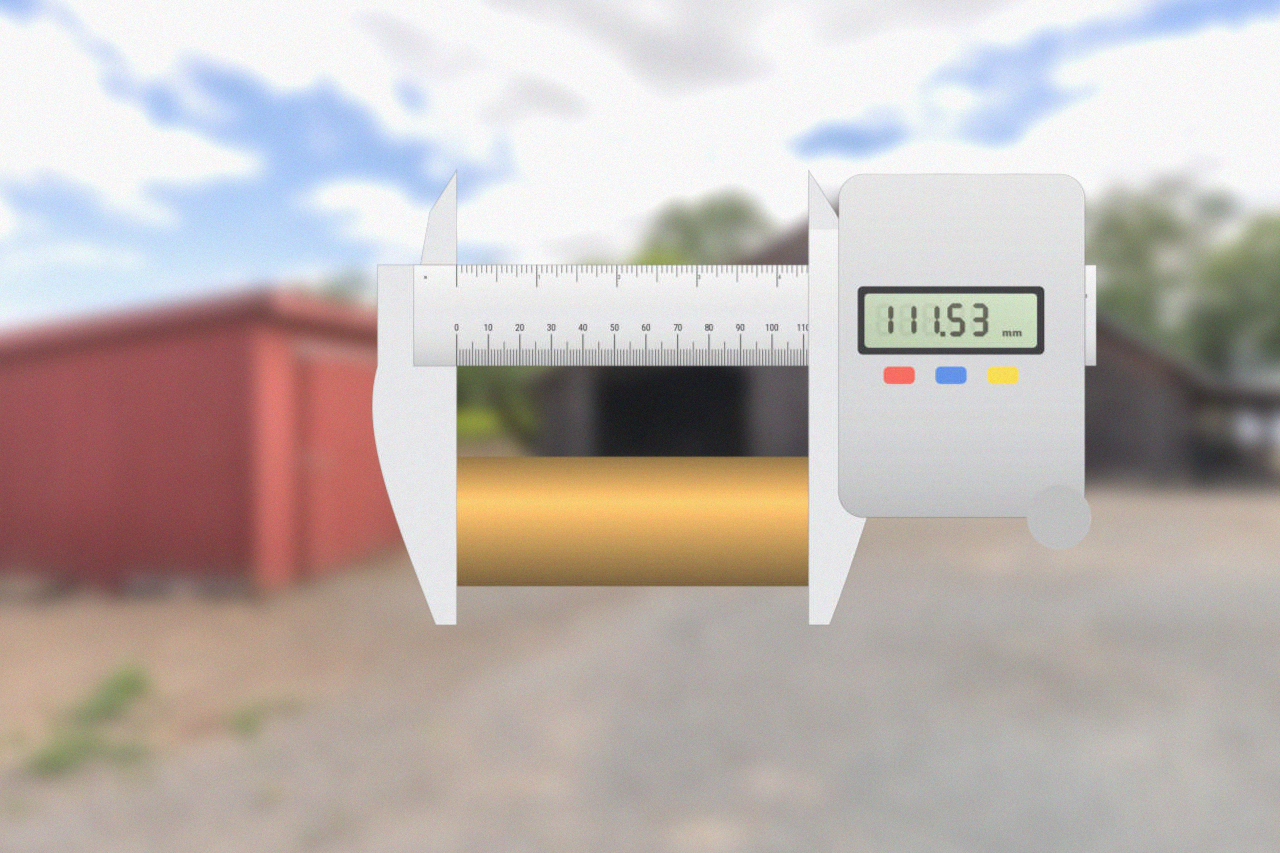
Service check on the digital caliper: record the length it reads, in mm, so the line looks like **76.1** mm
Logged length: **111.53** mm
